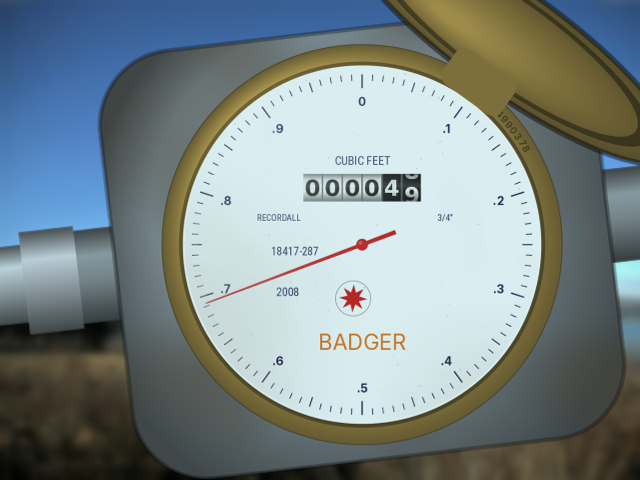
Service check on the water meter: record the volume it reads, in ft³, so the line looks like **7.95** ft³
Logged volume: **48.69** ft³
